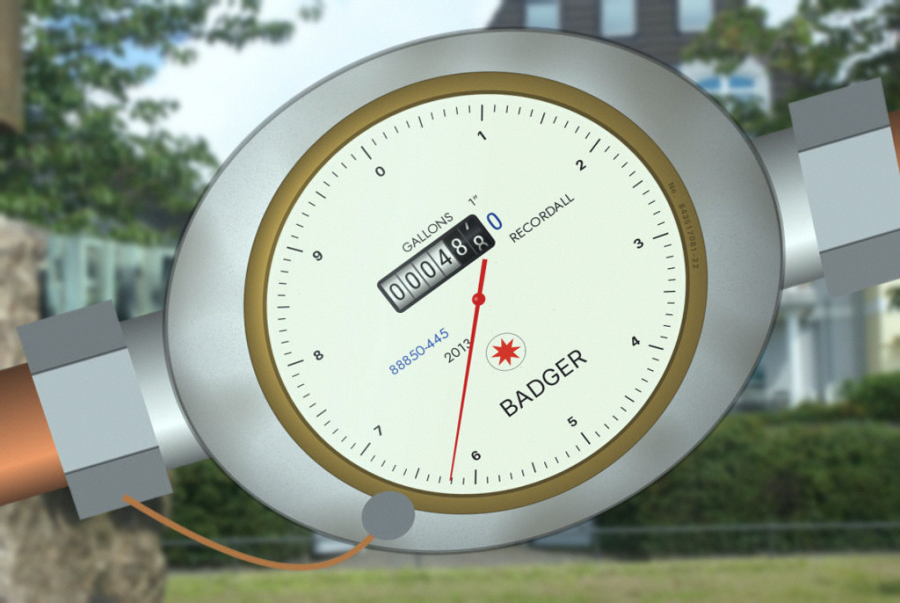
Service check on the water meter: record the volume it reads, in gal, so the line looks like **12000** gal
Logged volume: **4876.2** gal
